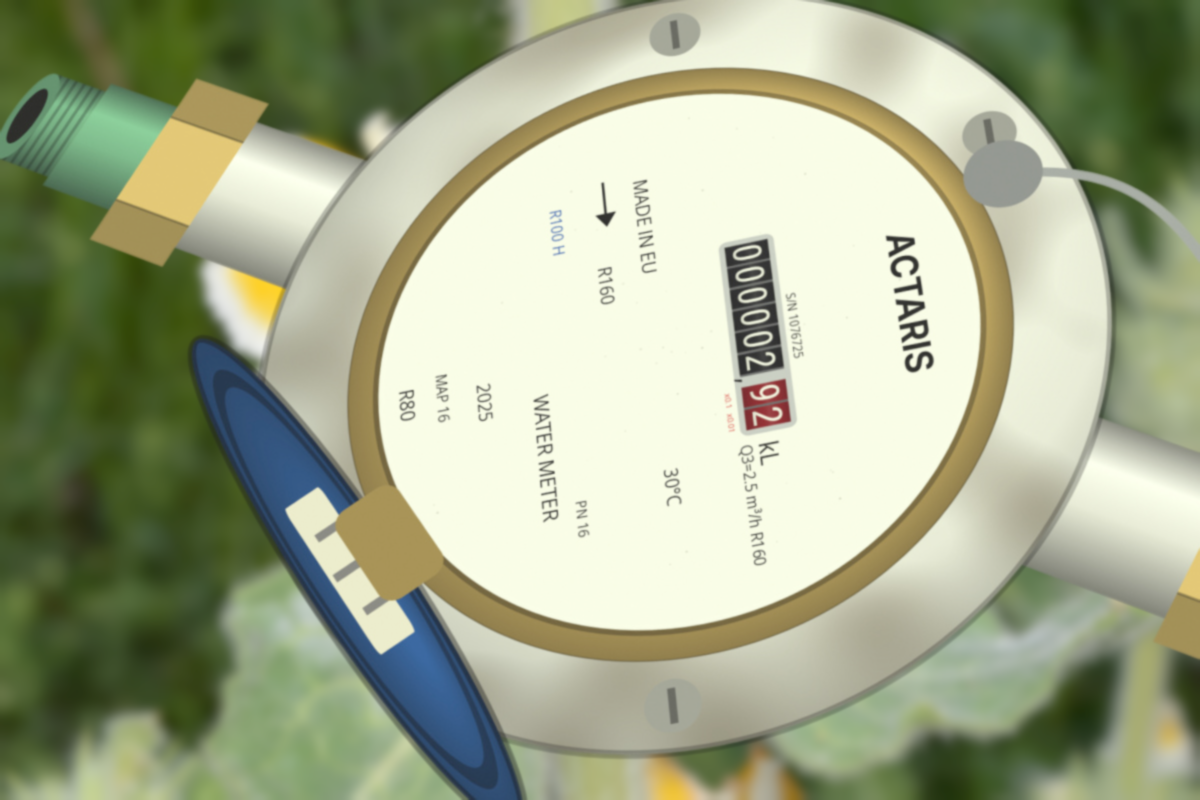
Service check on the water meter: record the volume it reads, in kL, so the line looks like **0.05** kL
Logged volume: **2.92** kL
